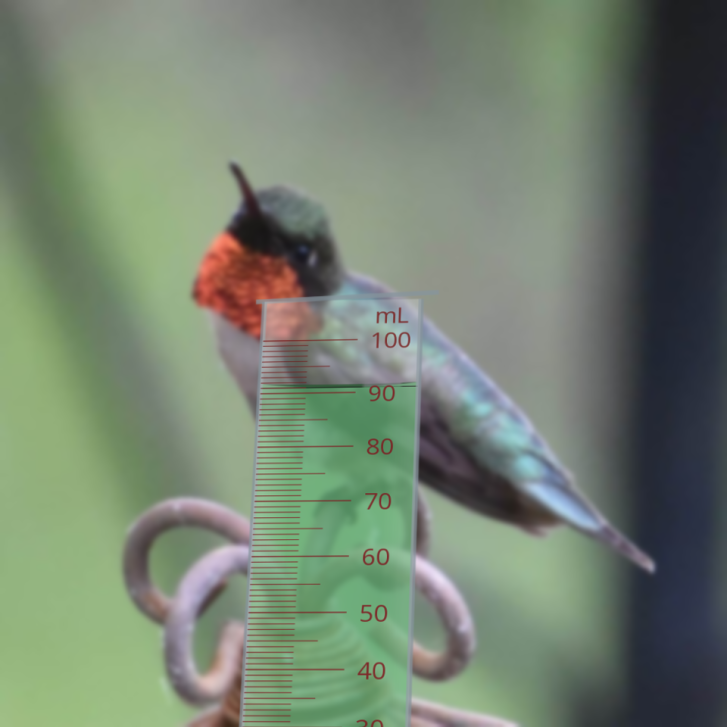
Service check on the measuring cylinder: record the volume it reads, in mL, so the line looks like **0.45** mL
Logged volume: **91** mL
